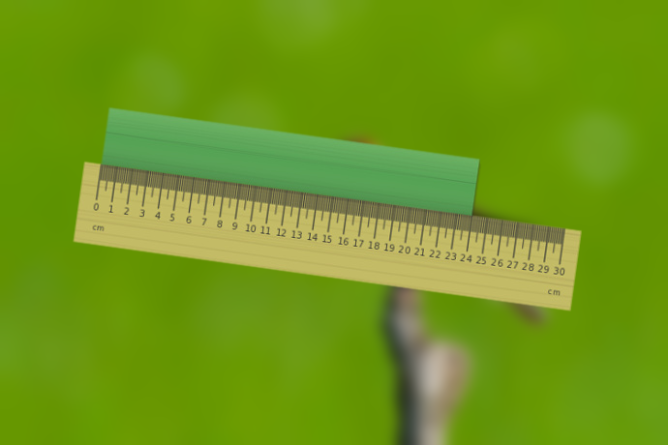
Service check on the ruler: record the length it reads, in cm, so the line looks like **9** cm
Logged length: **24** cm
